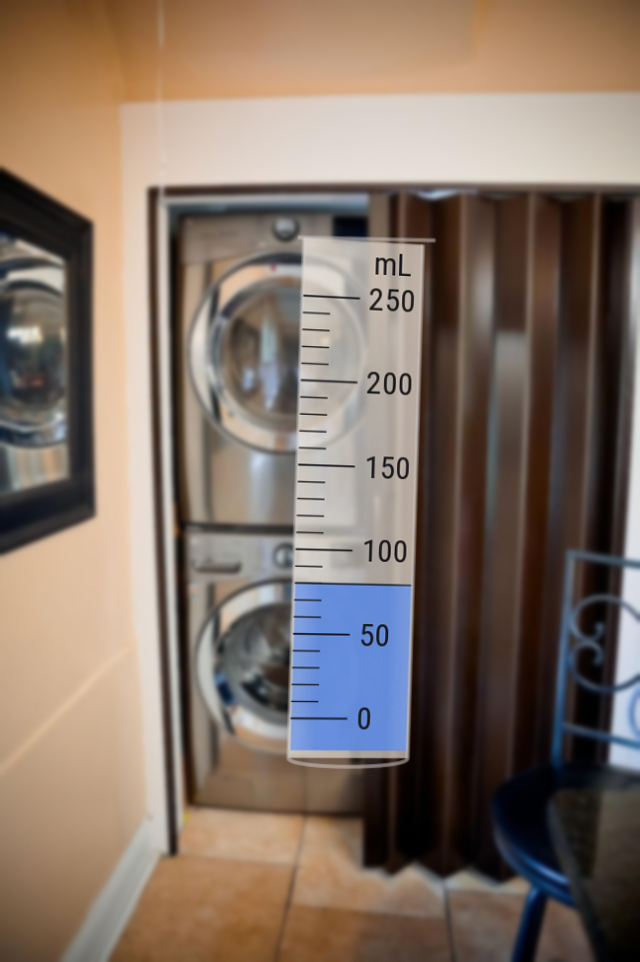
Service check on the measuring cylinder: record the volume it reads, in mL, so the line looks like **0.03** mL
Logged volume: **80** mL
